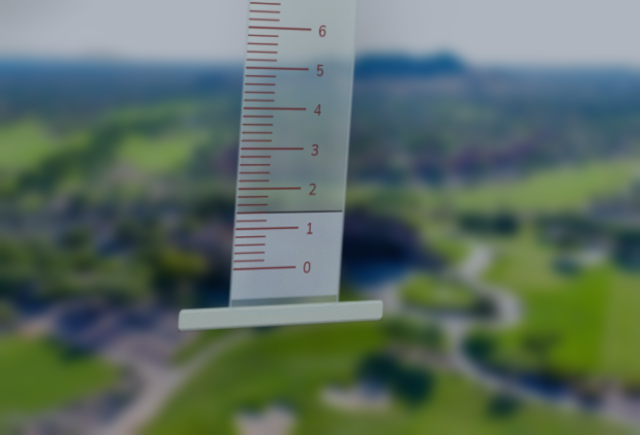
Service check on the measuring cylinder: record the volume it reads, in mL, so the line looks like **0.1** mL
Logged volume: **1.4** mL
